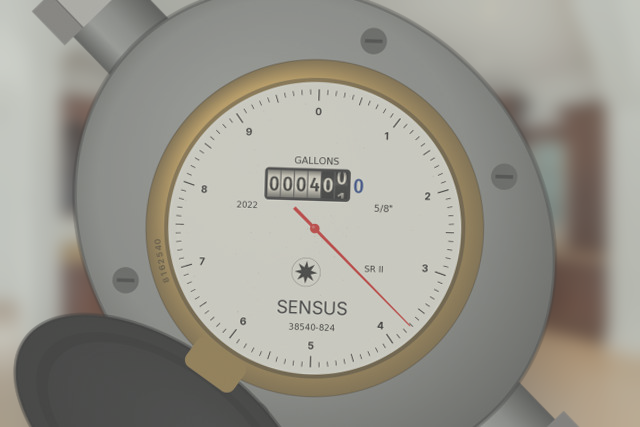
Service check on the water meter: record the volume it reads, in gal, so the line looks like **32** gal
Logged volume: **4003.7** gal
